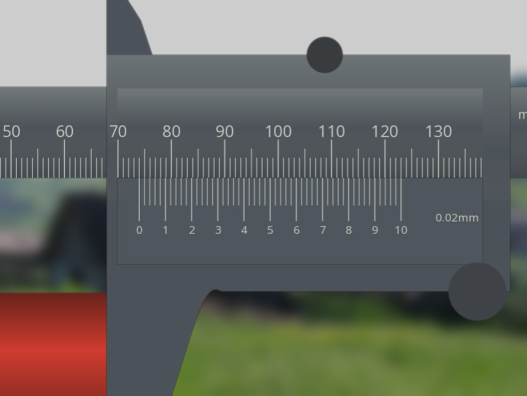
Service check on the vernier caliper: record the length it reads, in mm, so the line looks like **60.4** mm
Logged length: **74.0** mm
